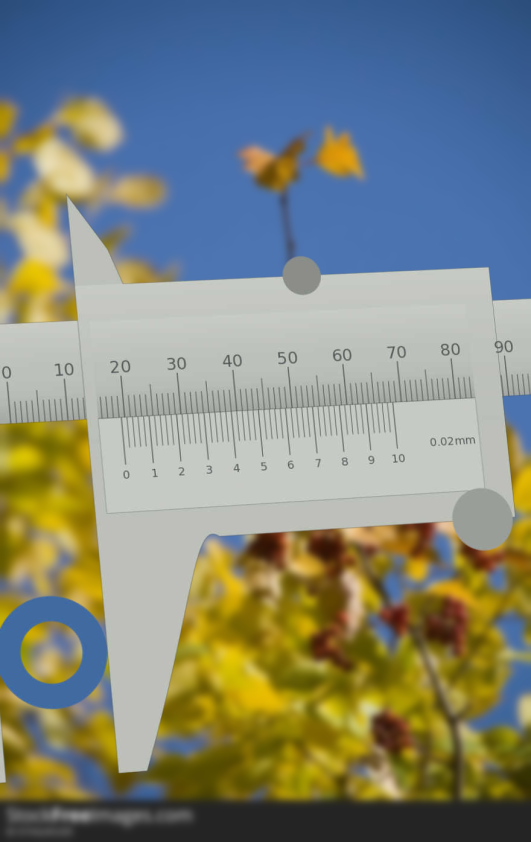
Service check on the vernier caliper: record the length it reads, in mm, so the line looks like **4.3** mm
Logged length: **19.4** mm
